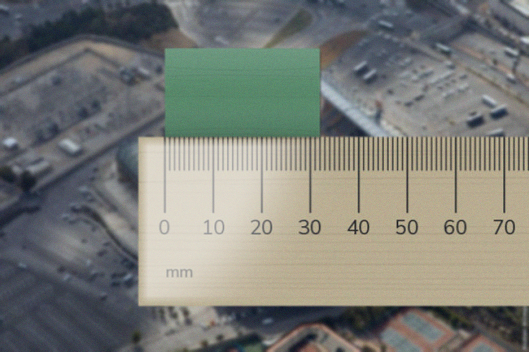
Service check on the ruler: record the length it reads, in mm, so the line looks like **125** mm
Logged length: **32** mm
